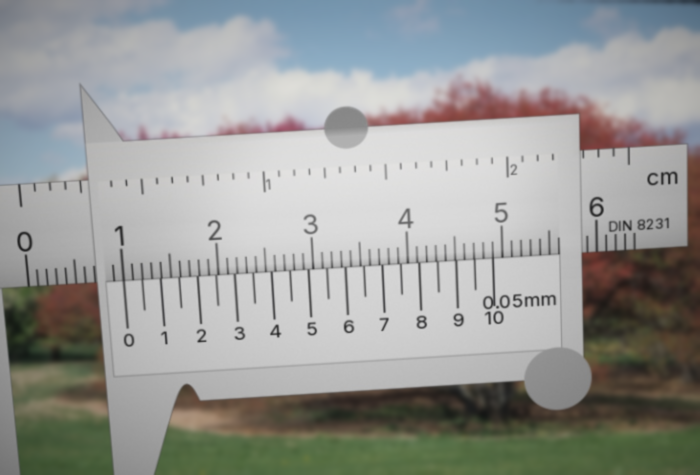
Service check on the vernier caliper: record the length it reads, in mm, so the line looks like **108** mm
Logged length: **10.0** mm
